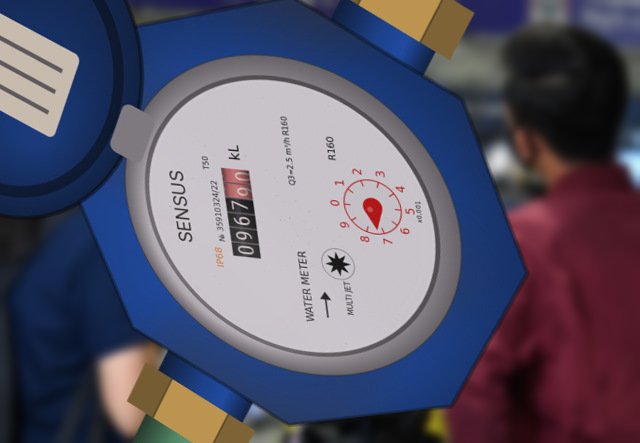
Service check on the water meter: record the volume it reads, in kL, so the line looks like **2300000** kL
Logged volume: **967.897** kL
